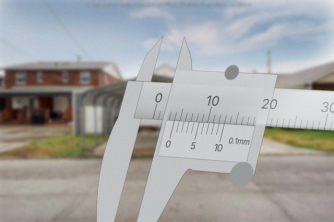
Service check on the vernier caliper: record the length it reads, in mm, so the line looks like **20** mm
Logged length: **4.0** mm
